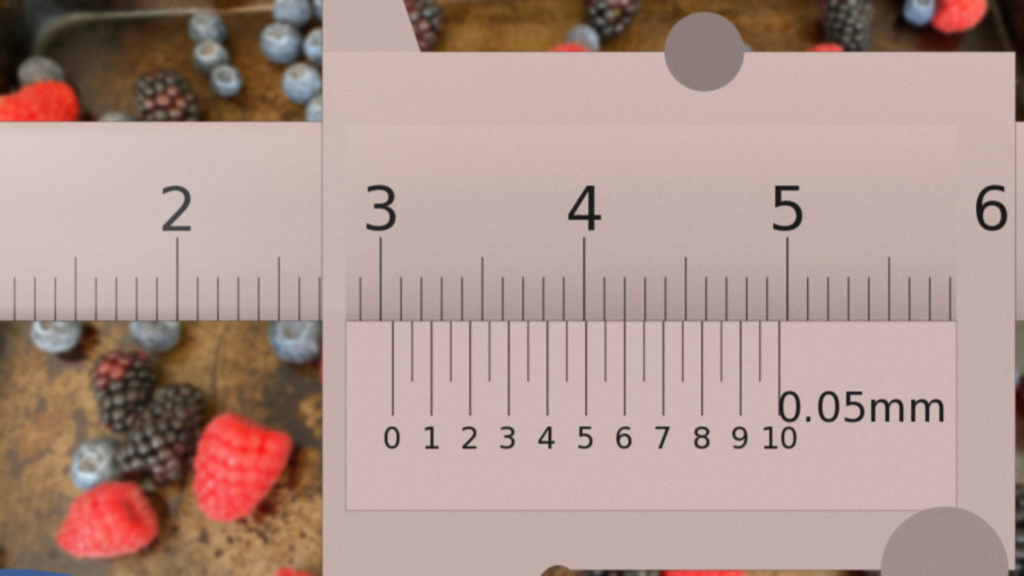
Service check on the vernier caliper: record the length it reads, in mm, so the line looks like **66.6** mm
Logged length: **30.6** mm
